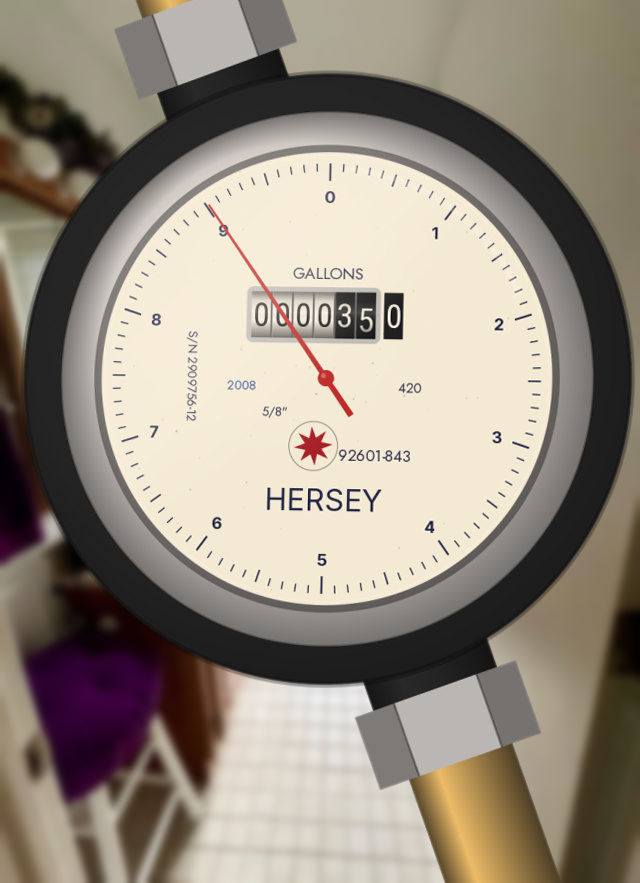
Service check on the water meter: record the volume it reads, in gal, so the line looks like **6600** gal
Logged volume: **349.0** gal
